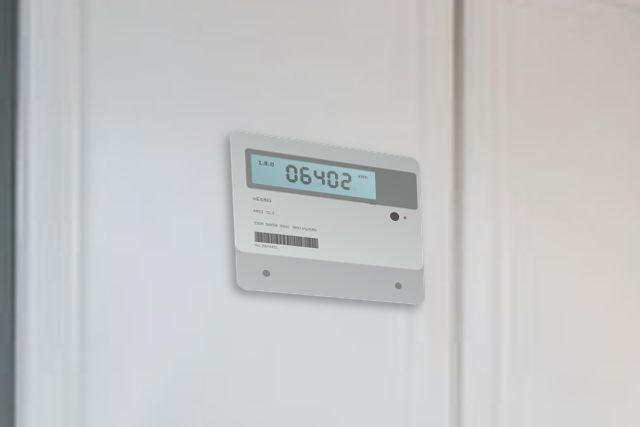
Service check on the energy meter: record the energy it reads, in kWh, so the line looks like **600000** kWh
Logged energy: **6402** kWh
